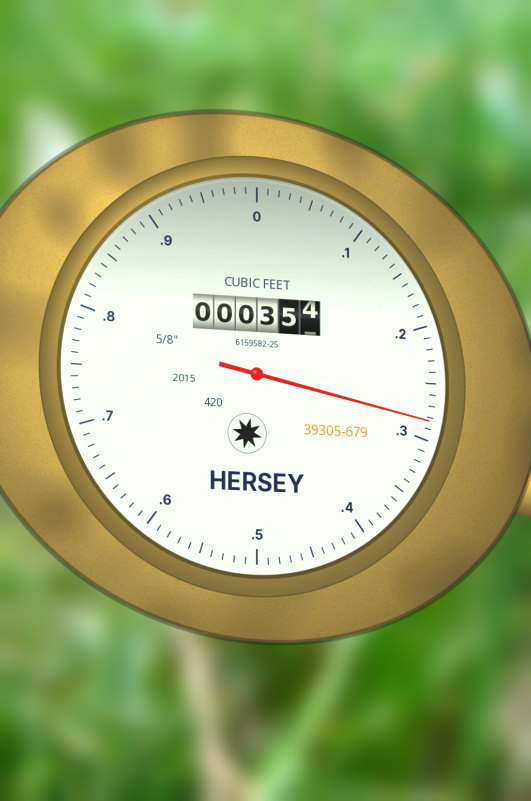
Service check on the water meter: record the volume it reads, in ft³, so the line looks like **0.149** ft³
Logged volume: **354.28** ft³
